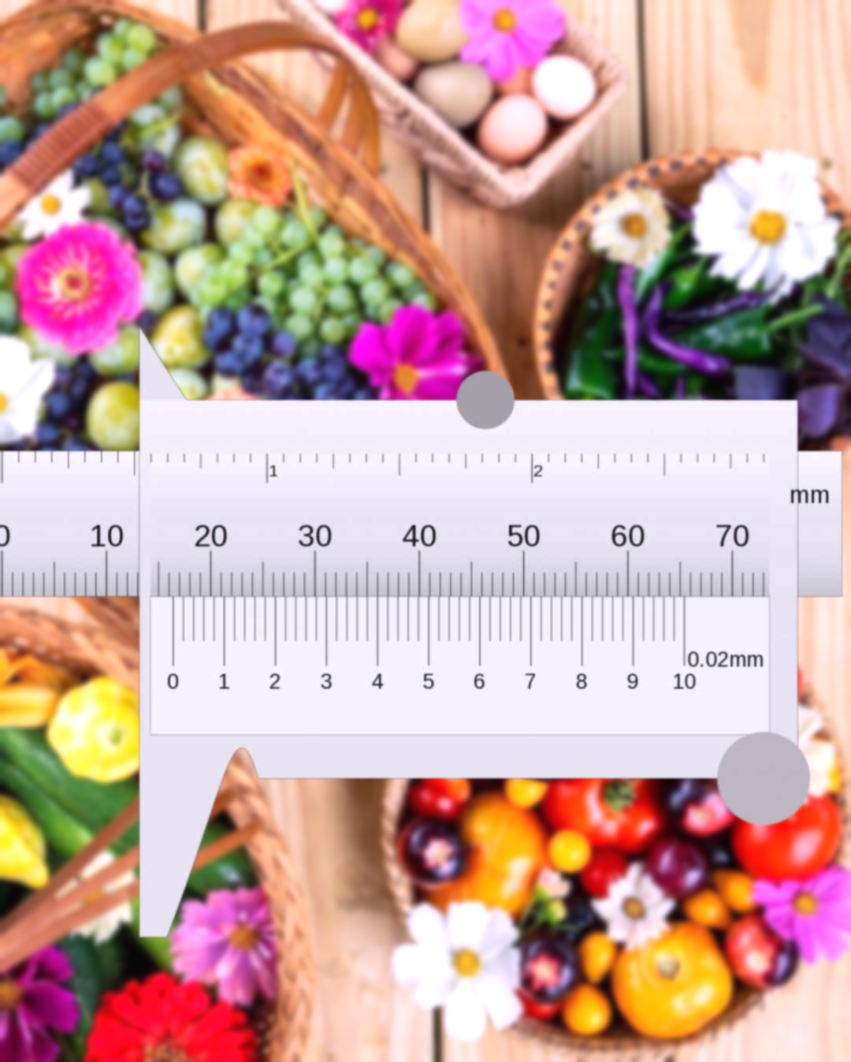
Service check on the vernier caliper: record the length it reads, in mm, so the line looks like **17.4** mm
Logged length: **16.4** mm
